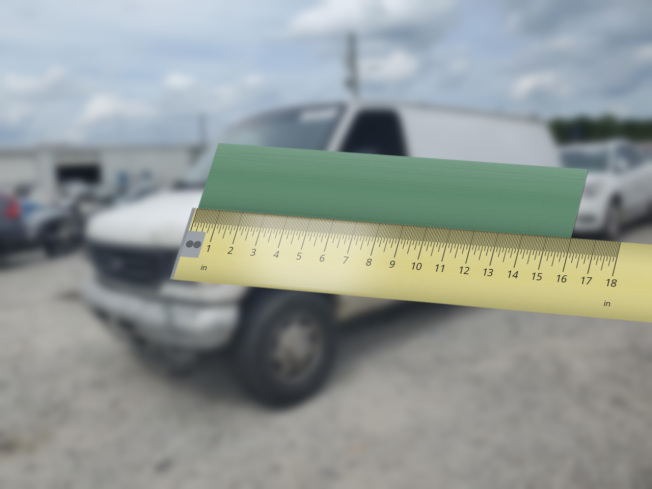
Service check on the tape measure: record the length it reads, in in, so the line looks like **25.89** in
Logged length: **16** in
